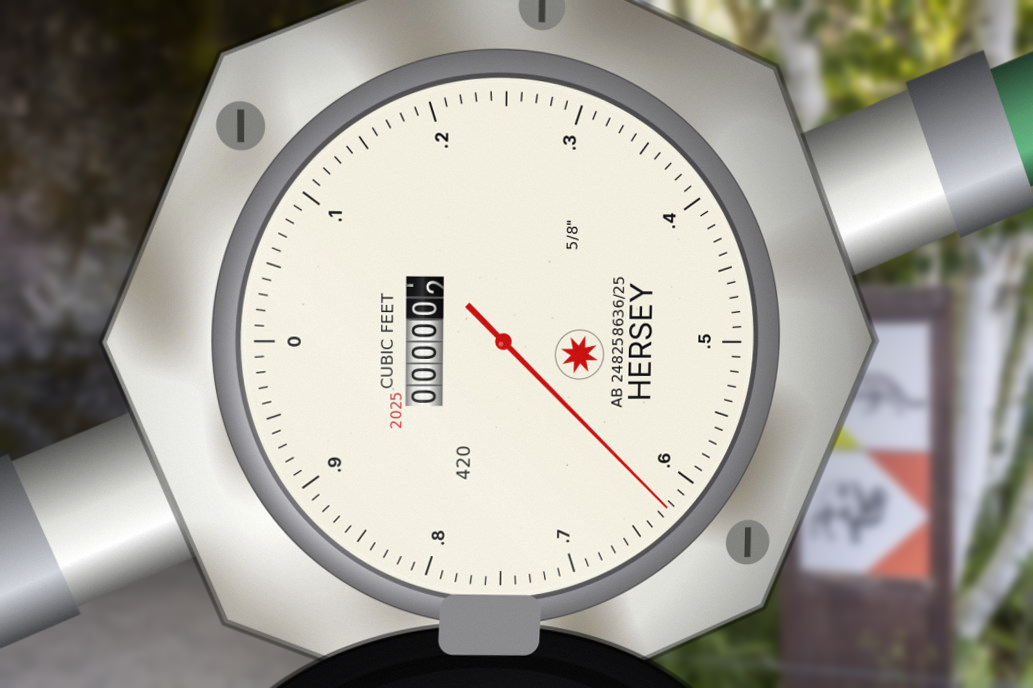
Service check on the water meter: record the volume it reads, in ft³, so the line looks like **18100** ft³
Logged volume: **1.62** ft³
